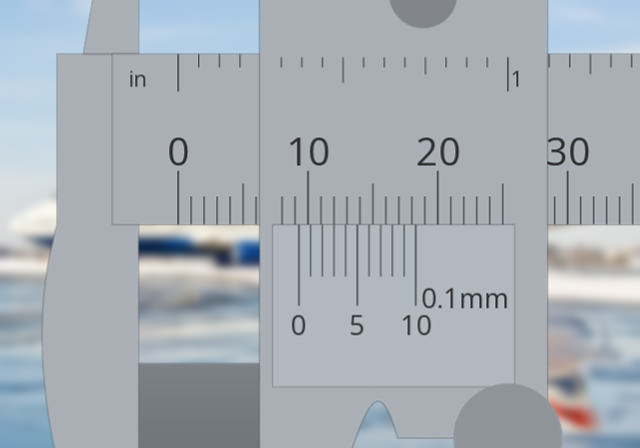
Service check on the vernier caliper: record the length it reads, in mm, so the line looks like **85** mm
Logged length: **9.3** mm
